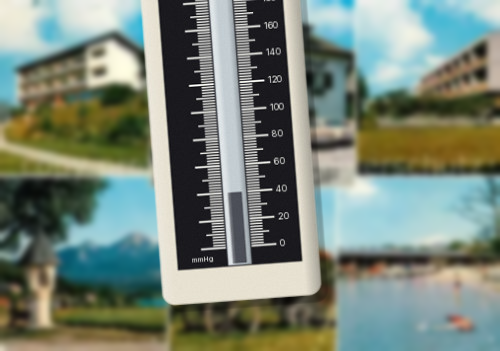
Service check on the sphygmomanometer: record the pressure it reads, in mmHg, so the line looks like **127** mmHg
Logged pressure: **40** mmHg
